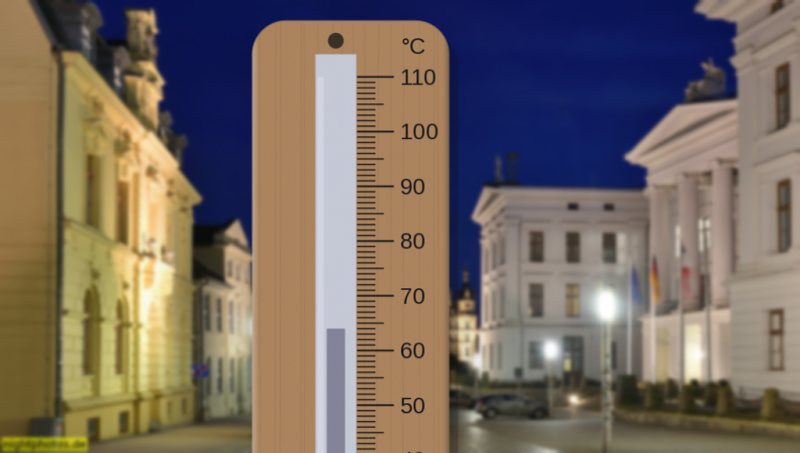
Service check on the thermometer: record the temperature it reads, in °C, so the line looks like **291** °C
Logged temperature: **64** °C
